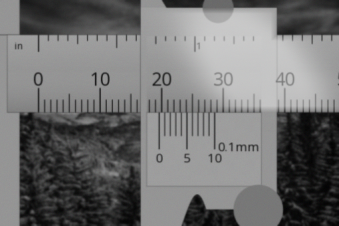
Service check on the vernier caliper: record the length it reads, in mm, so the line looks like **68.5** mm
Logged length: **19.6** mm
